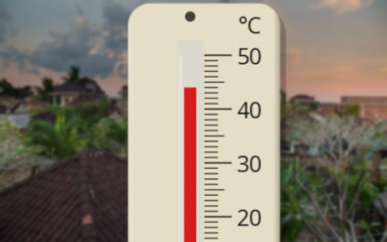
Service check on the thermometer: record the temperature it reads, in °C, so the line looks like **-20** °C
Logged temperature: **44** °C
